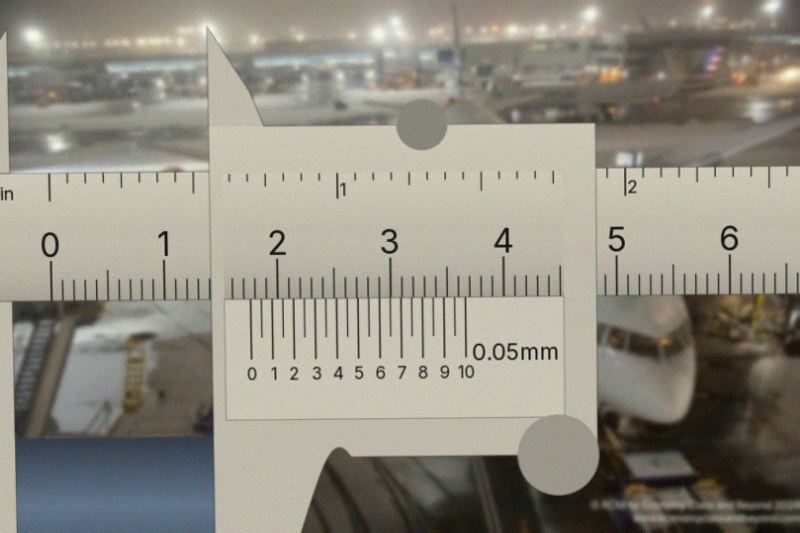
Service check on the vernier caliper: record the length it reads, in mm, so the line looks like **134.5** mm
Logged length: **17.6** mm
